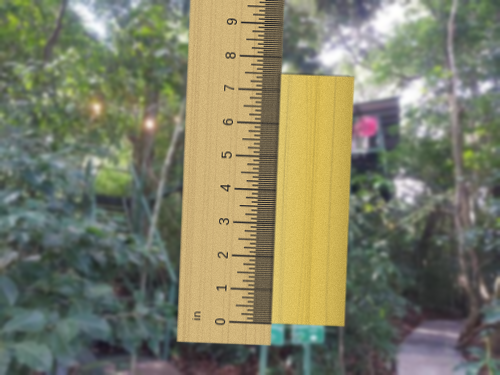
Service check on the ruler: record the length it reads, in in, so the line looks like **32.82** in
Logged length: **7.5** in
